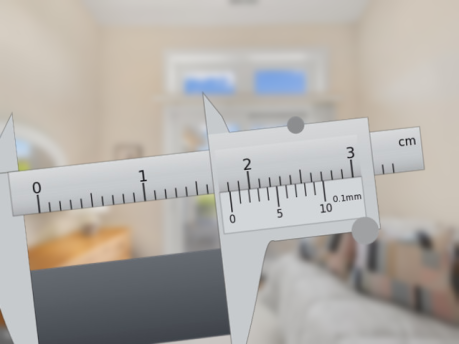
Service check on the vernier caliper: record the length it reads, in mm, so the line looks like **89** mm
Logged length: **18.1** mm
